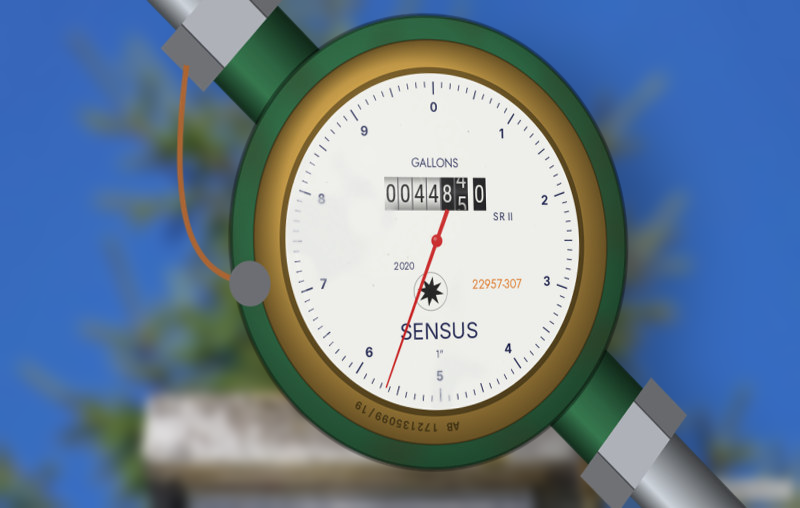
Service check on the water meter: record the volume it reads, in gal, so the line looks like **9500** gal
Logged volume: **44845.6** gal
